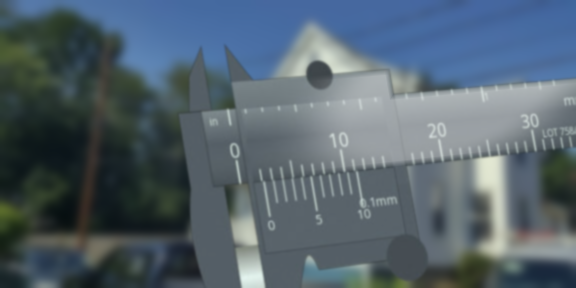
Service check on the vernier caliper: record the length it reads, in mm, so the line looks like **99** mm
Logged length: **2.2** mm
